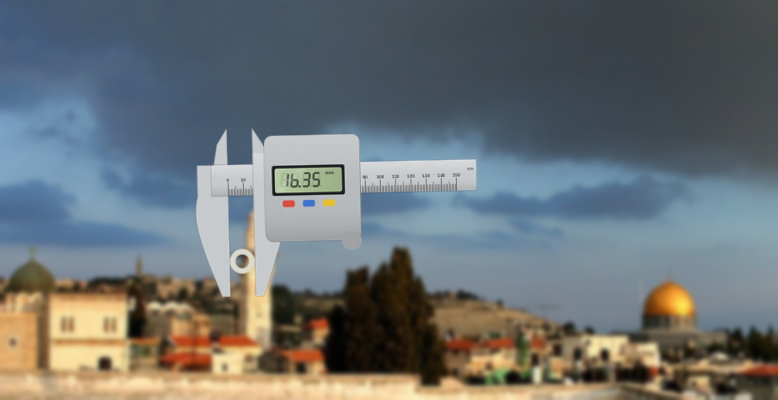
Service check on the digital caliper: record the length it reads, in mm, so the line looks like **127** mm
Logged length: **16.35** mm
